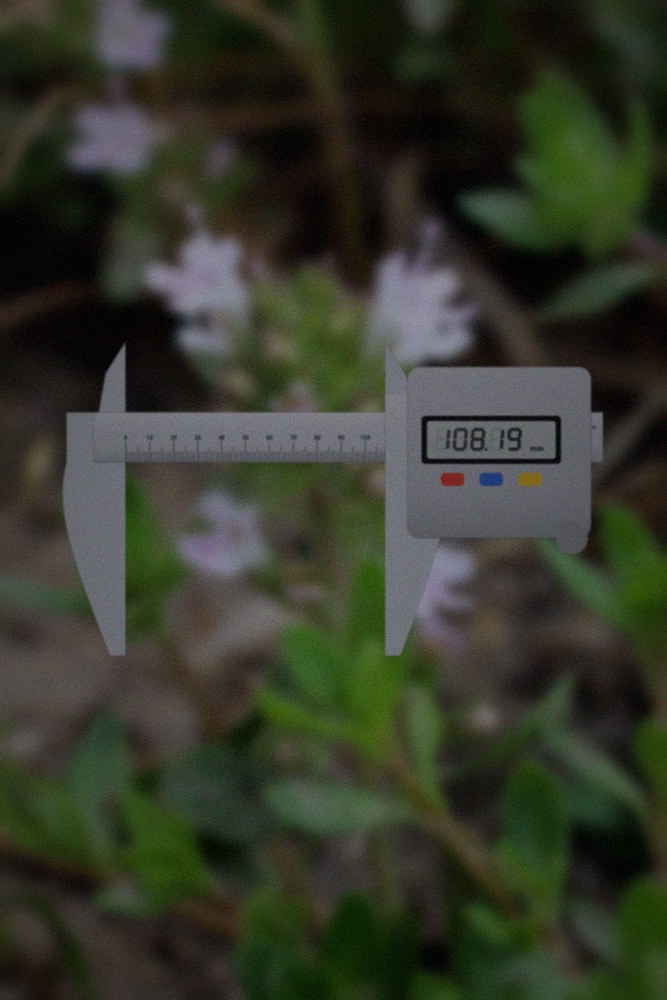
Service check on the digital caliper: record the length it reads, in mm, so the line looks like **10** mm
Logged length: **108.19** mm
